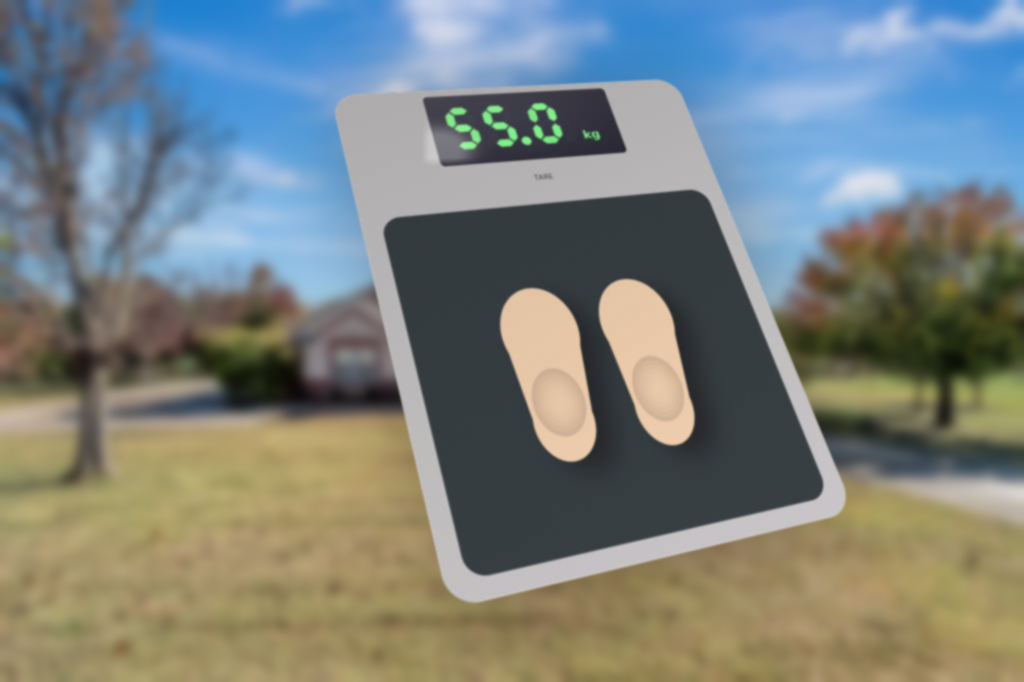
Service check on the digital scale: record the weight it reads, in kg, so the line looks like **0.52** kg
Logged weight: **55.0** kg
